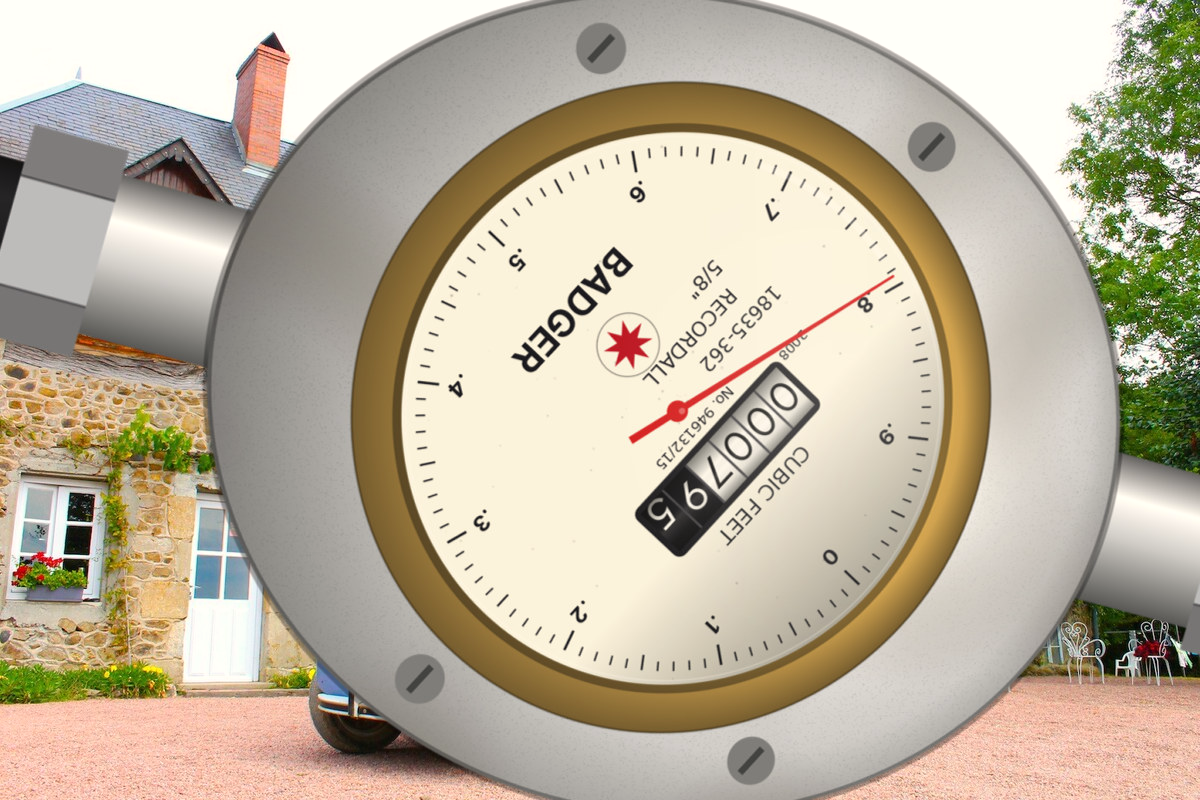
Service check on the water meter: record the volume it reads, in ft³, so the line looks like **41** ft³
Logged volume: **794.79** ft³
